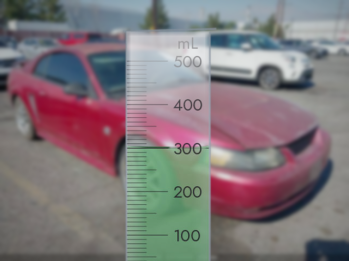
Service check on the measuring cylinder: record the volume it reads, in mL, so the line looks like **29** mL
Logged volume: **300** mL
